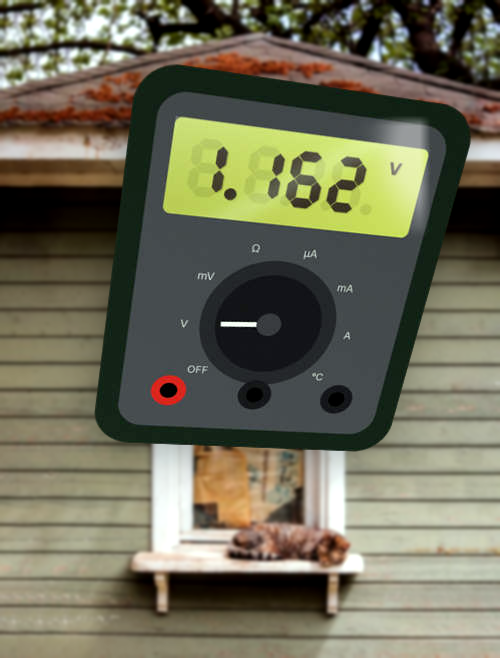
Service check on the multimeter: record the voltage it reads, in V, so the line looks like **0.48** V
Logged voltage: **1.162** V
